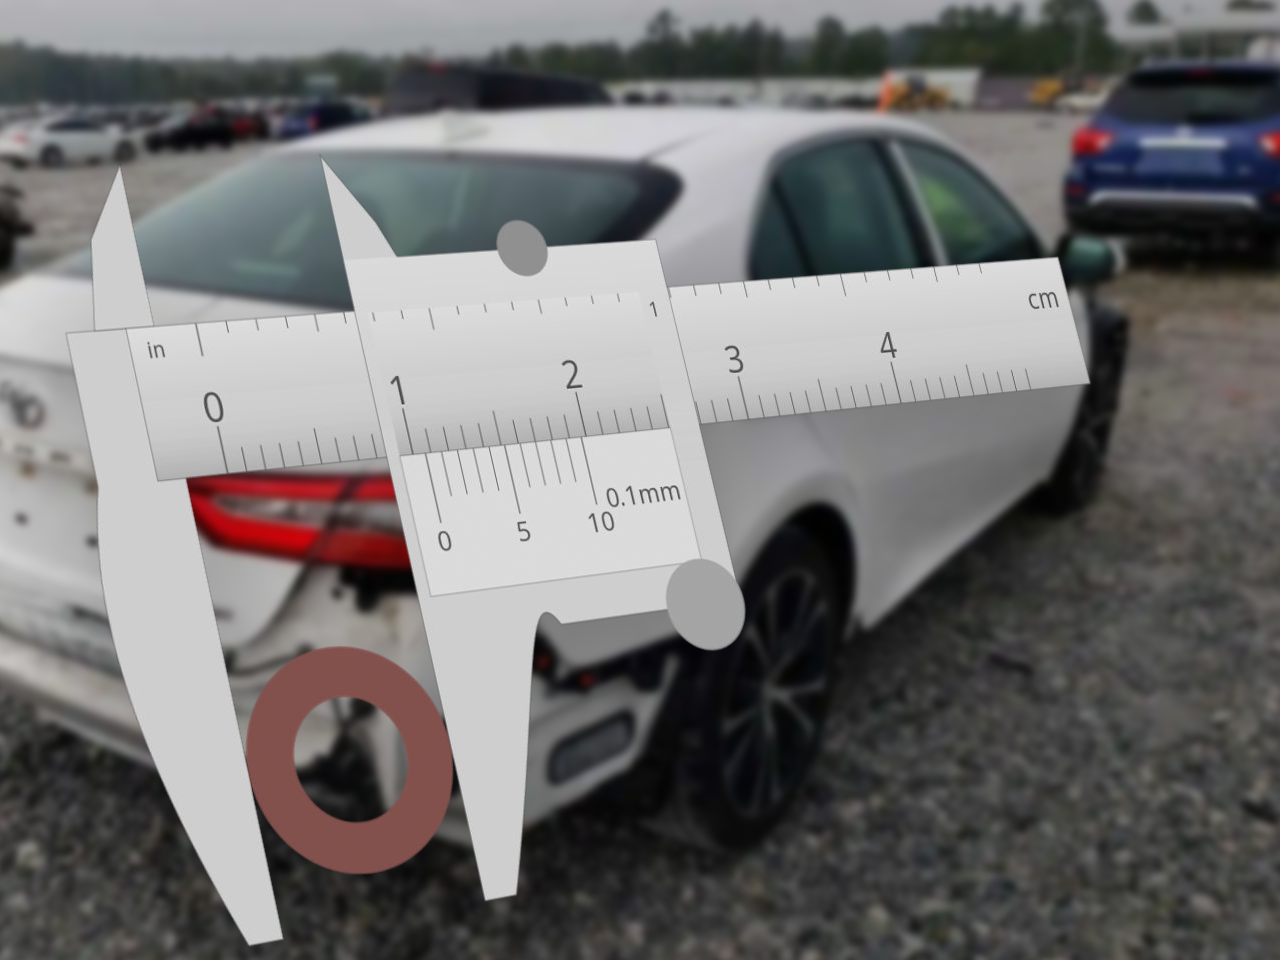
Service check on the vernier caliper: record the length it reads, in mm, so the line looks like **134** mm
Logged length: **10.7** mm
